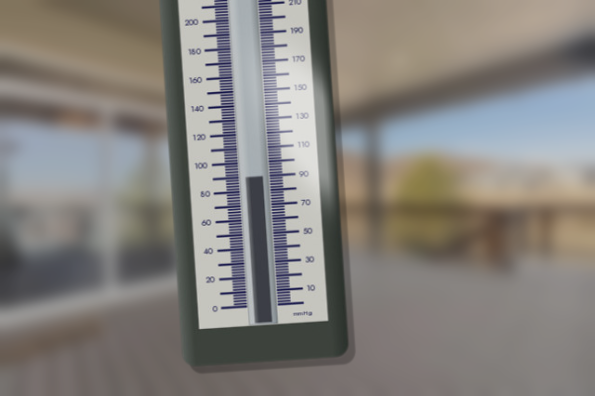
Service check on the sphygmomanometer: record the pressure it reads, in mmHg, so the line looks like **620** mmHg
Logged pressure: **90** mmHg
